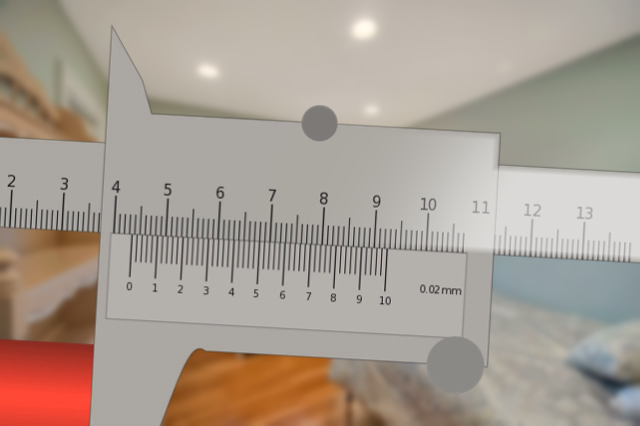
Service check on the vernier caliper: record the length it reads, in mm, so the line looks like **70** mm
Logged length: **43.5** mm
